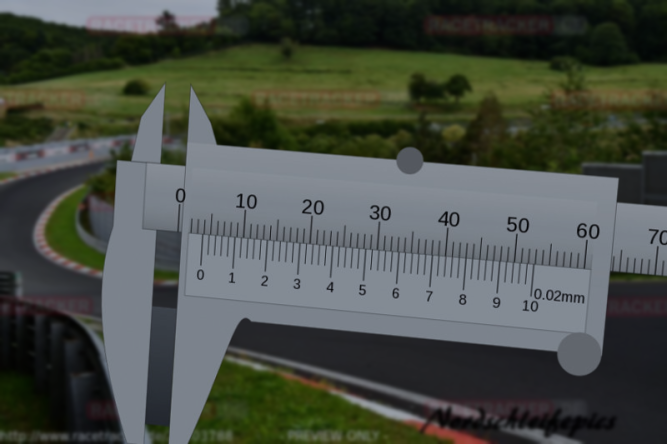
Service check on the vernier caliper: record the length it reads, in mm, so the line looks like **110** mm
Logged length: **3.8** mm
